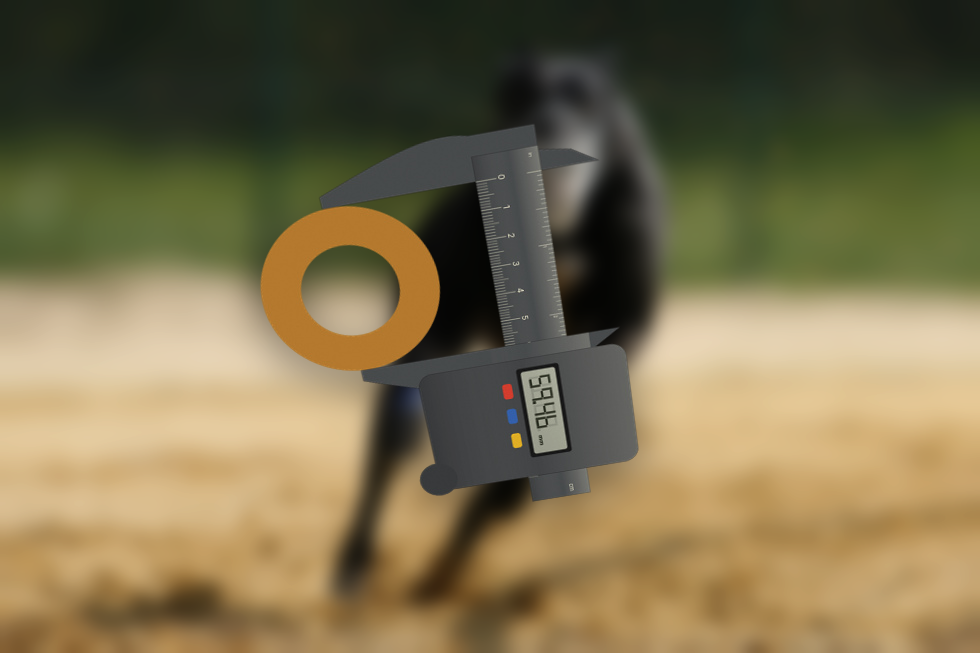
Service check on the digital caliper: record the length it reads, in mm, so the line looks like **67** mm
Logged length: **59.46** mm
